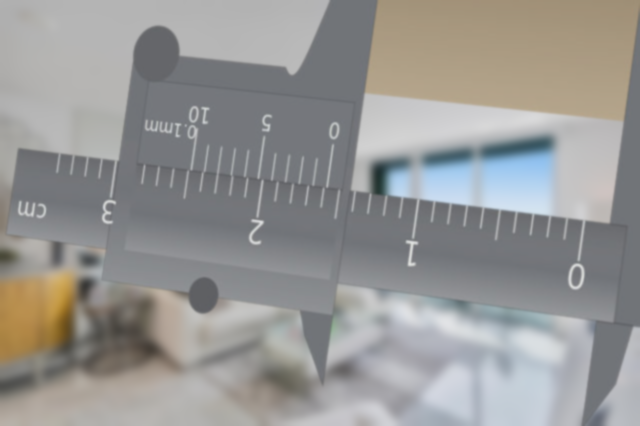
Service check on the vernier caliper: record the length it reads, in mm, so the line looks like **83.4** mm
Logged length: **15.8** mm
